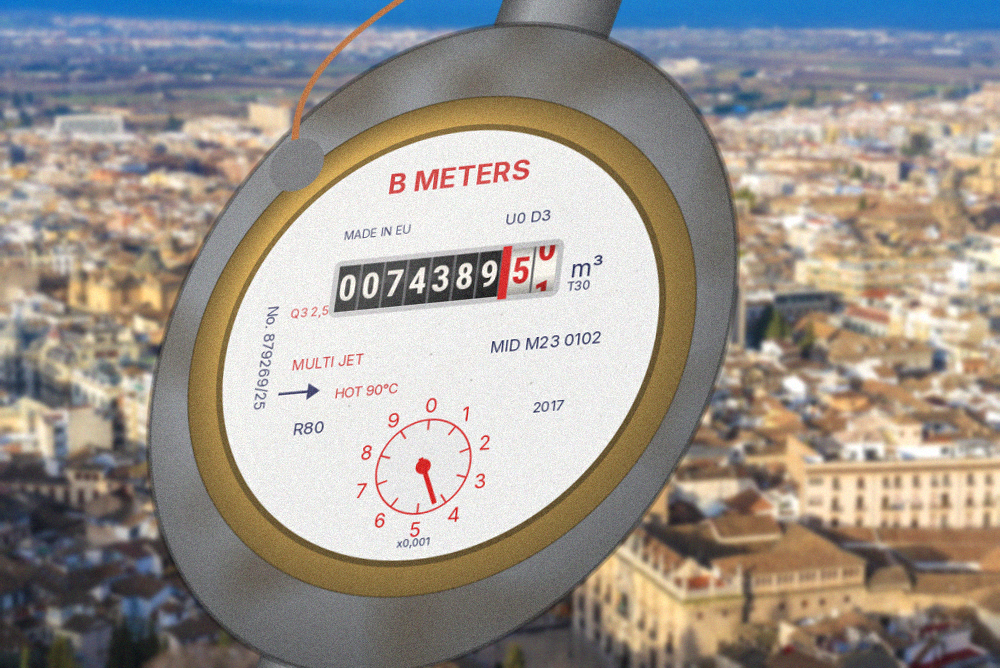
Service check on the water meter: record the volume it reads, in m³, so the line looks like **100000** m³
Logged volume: **74389.504** m³
